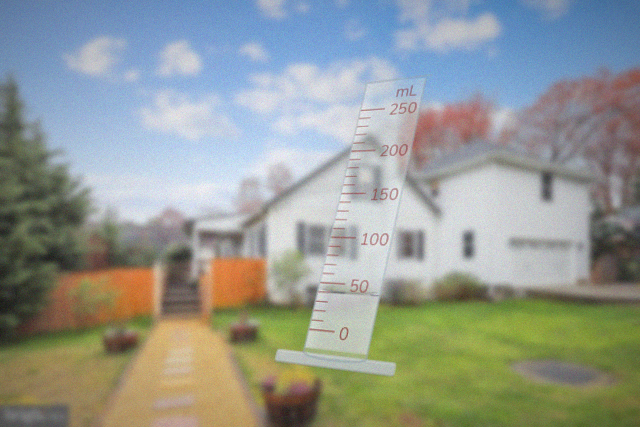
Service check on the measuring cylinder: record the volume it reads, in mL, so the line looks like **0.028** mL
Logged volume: **40** mL
